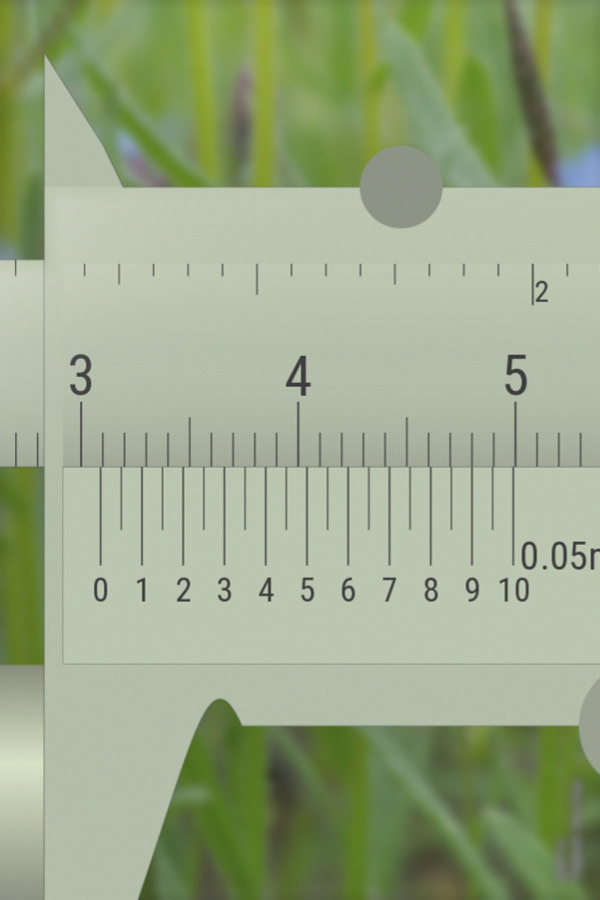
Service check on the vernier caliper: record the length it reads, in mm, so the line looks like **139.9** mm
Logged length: **30.9** mm
